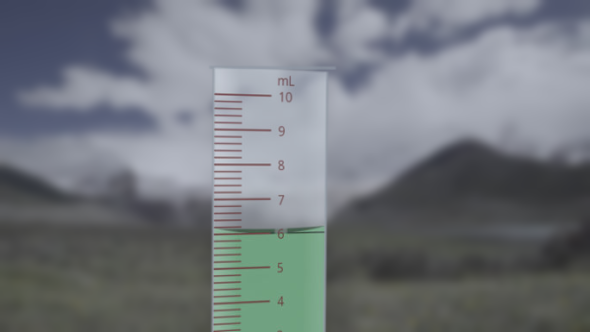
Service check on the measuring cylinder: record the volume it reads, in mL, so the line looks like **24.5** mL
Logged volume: **6** mL
